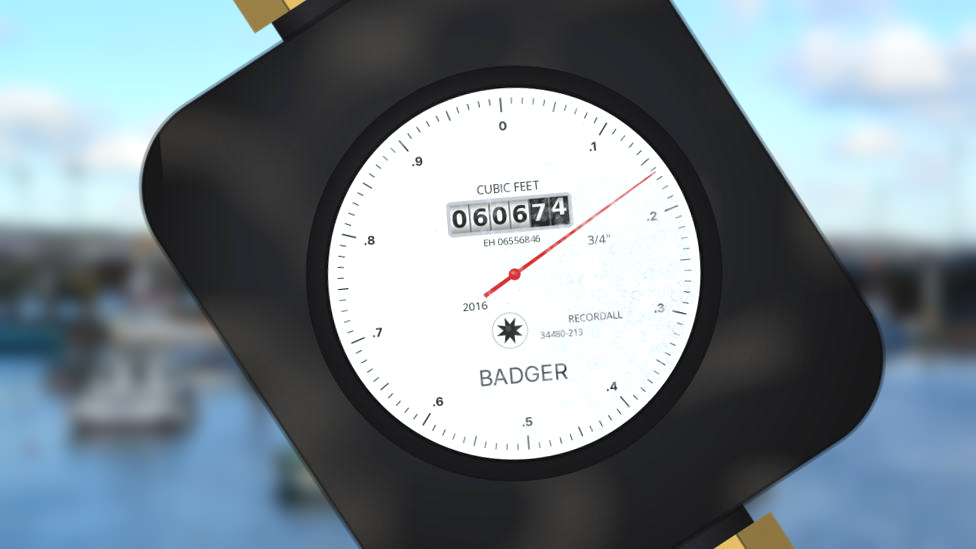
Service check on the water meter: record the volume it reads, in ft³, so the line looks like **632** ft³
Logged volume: **60674.16** ft³
